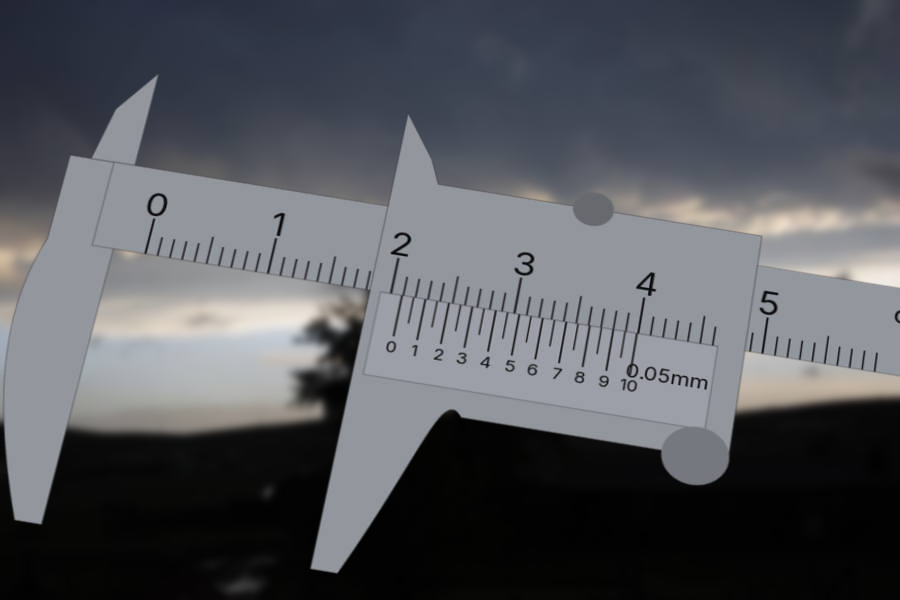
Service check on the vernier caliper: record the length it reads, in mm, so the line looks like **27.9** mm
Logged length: **20.9** mm
